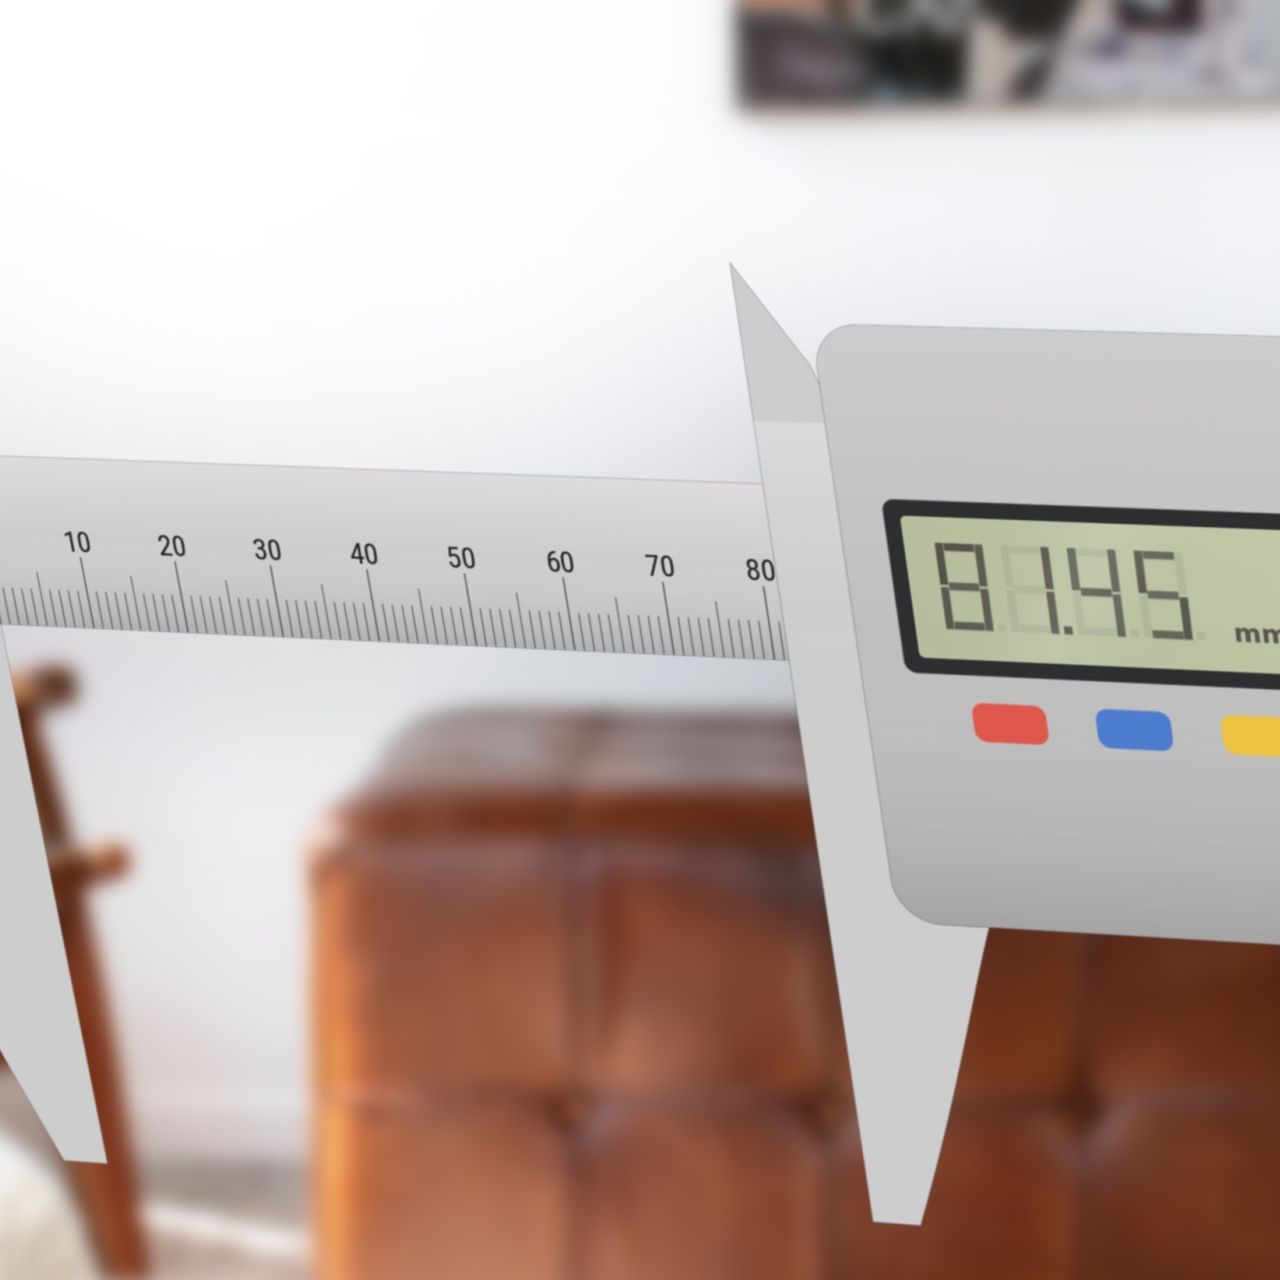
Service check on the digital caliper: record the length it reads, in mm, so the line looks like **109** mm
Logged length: **81.45** mm
